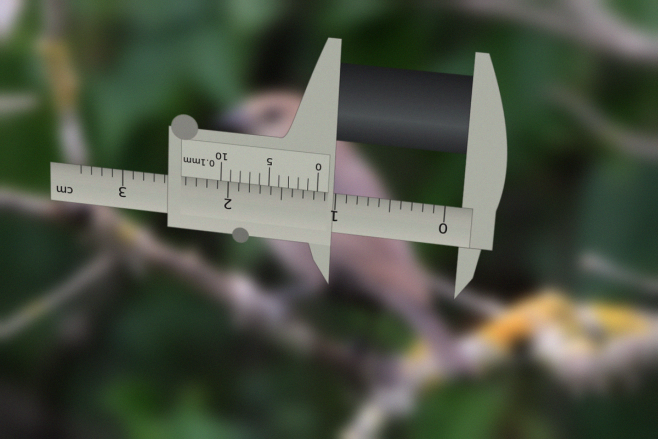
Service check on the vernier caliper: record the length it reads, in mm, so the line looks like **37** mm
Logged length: **11.7** mm
